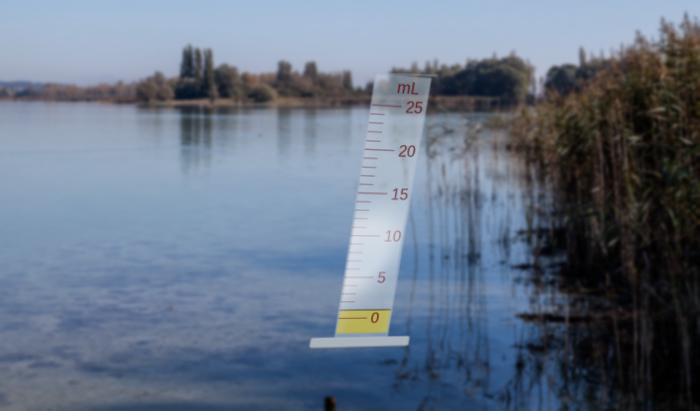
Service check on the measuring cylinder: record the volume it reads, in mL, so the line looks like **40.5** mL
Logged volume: **1** mL
